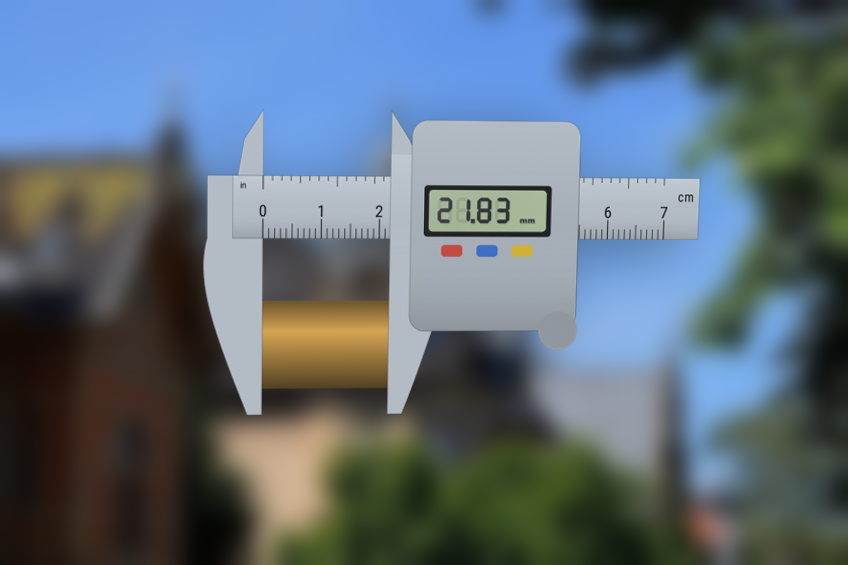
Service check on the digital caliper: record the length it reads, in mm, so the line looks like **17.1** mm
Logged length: **21.83** mm
